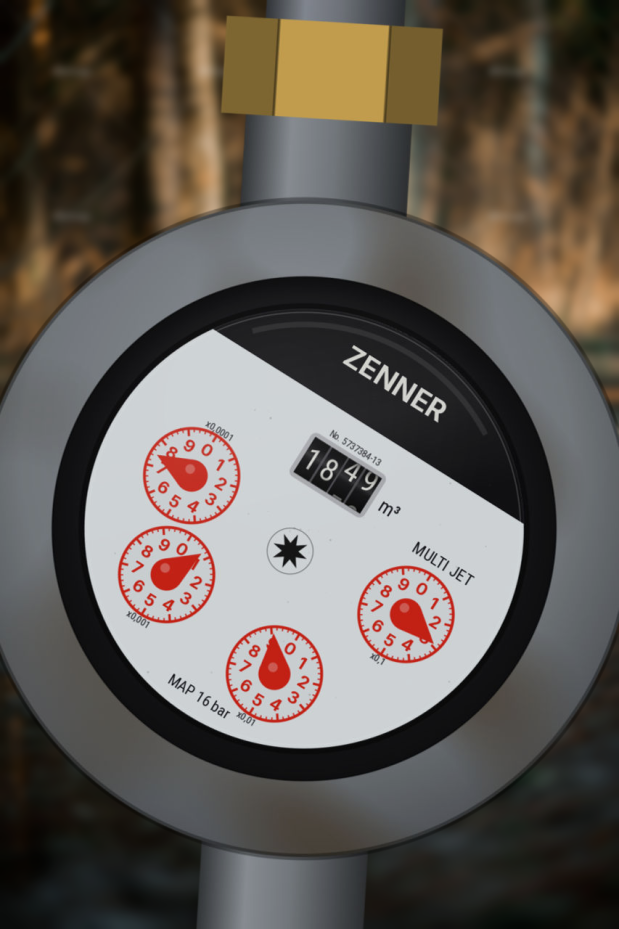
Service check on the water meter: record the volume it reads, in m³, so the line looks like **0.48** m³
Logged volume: **1849.2907** m³
